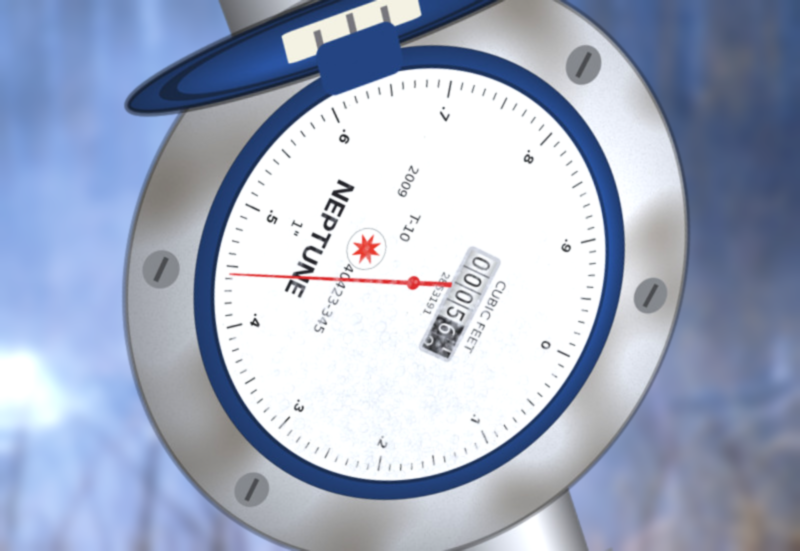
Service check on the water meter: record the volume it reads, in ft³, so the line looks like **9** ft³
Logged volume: **561.44** ft³
